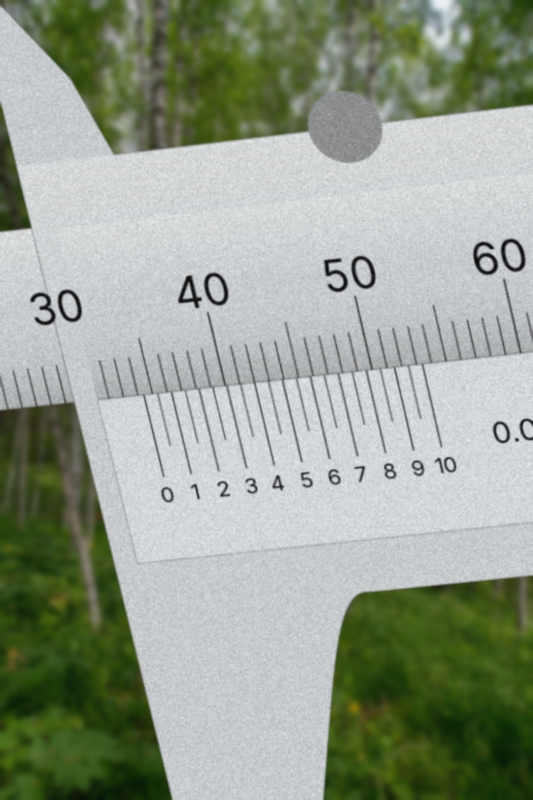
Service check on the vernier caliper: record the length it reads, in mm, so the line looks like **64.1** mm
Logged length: **34.4** mm
